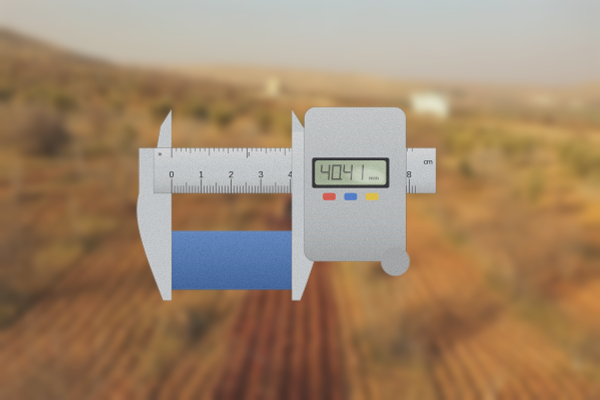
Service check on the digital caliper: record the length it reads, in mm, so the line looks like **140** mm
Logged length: **40.41** mm
